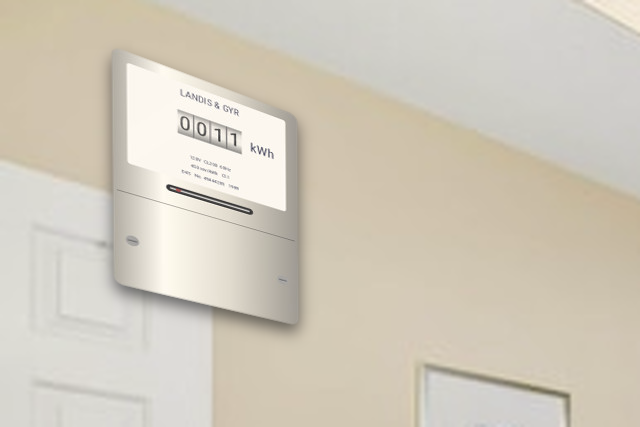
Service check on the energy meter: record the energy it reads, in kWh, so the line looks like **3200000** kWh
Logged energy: **11** kWh
